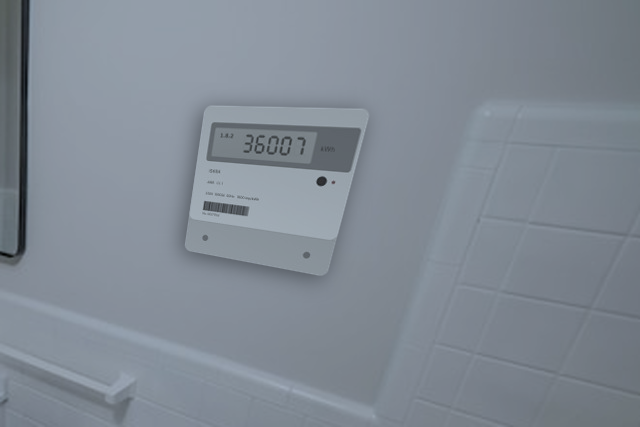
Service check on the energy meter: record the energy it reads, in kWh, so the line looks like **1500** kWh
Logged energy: **36007** kWh
